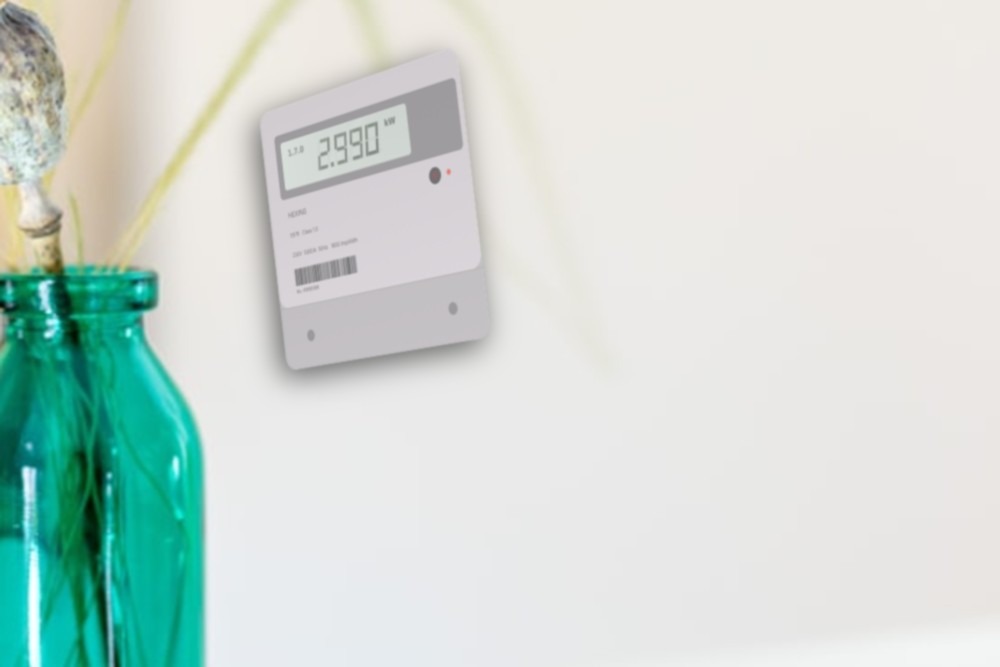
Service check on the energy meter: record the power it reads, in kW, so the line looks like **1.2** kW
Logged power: **2.990** kW
